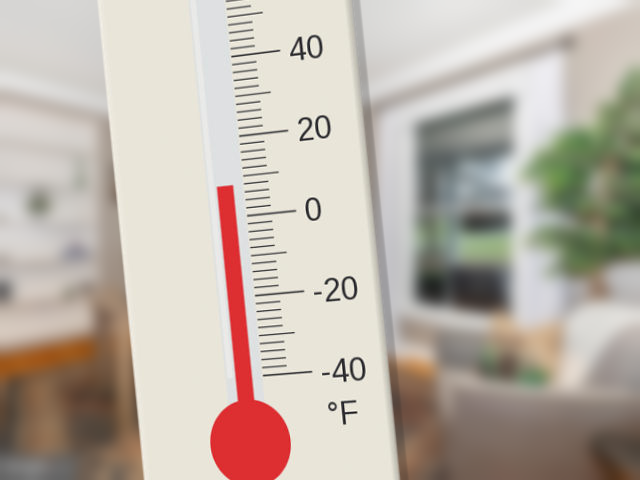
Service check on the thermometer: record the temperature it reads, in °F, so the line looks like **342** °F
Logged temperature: **8** °F
